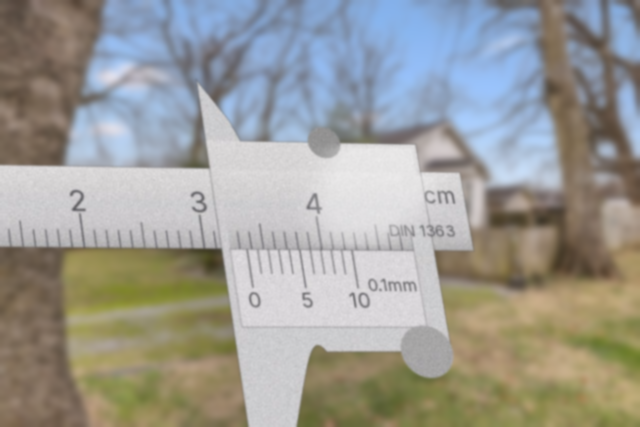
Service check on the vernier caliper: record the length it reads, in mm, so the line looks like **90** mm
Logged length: **33.6** mm
